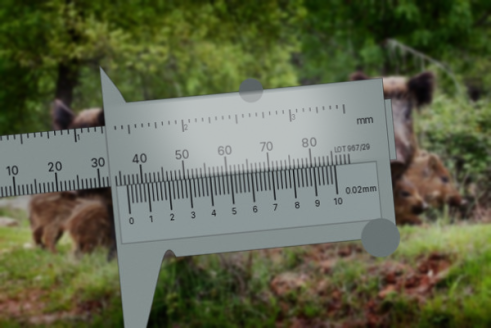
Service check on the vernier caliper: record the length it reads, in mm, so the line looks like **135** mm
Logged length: **36.5** mm
